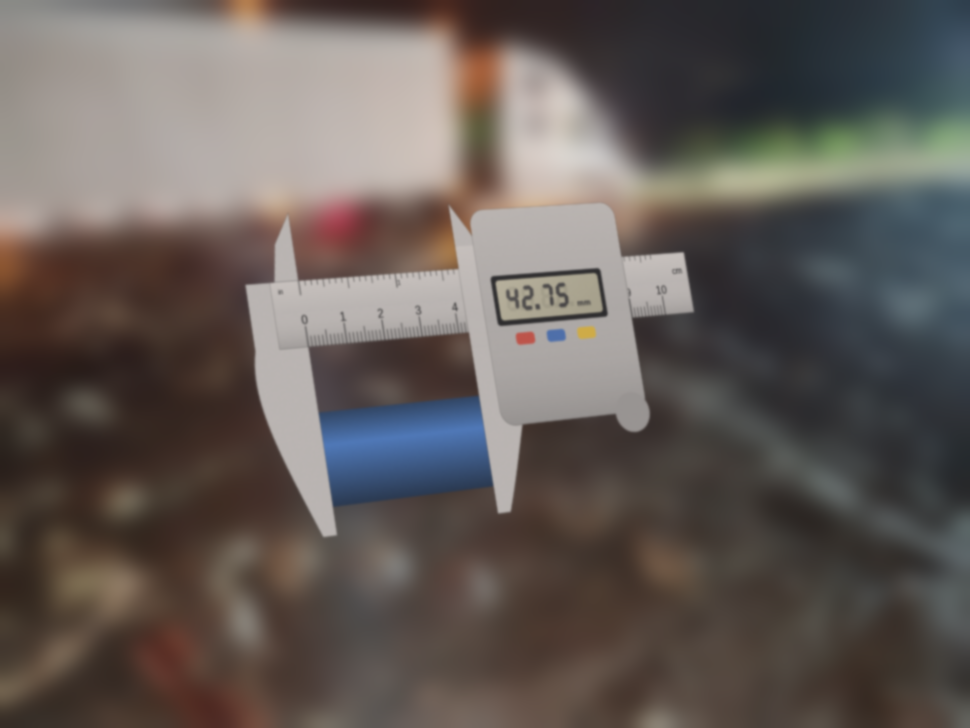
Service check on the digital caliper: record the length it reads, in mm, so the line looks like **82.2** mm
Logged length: **42.75** mm
